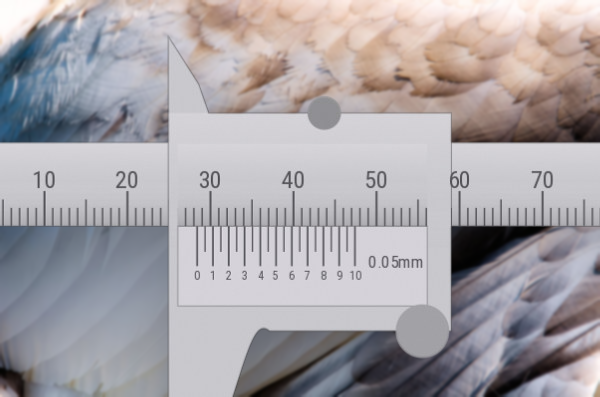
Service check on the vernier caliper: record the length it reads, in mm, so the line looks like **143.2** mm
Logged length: **28.4** mm
